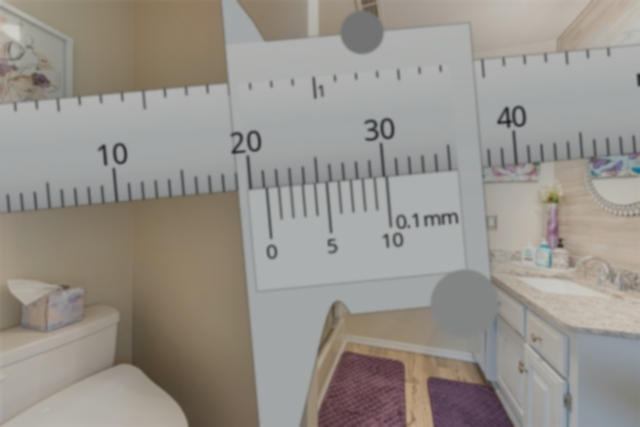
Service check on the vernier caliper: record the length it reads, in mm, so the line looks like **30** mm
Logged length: **21.2** mm
